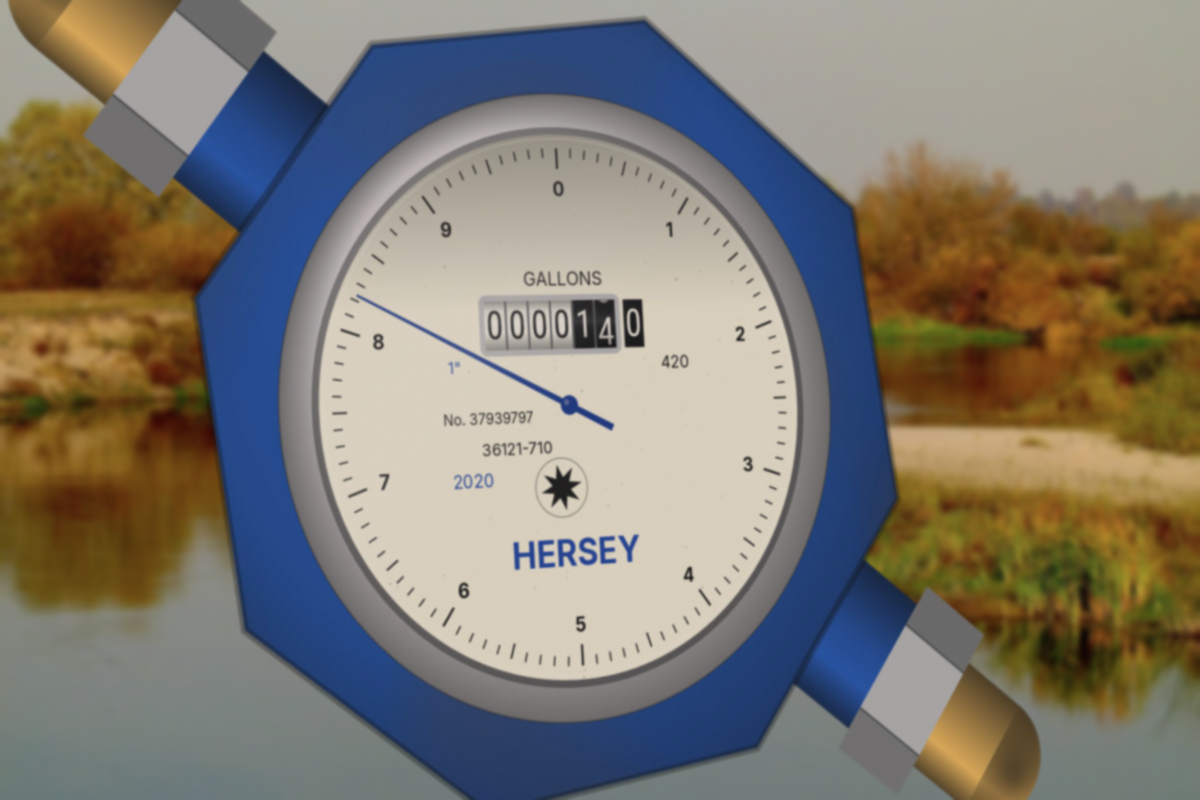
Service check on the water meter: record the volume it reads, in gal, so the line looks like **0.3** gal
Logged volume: **138.2** gal
